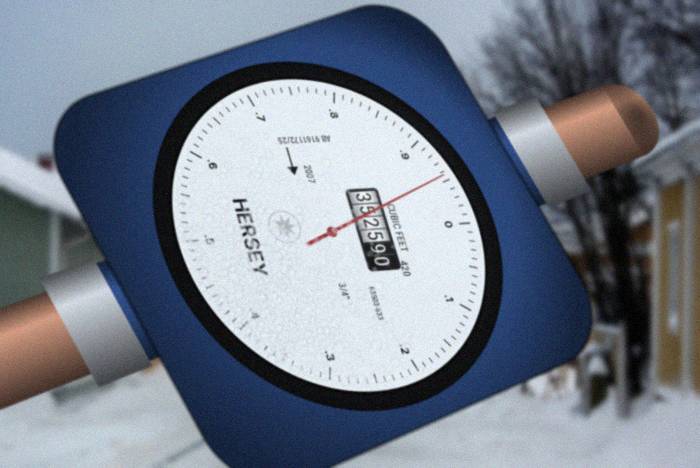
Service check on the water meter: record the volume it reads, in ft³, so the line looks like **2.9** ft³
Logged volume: **352589.94** ft³
